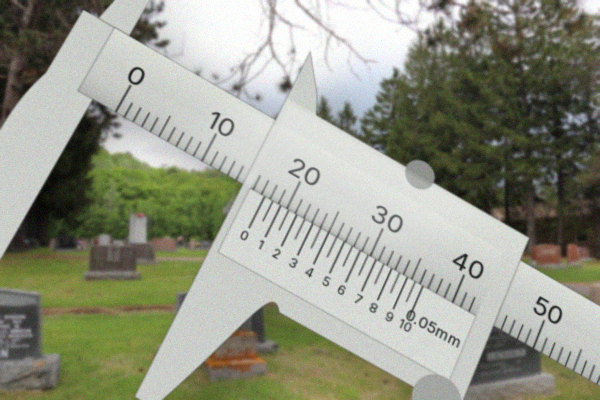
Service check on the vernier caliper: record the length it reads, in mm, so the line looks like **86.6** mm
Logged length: **17.4** mm
